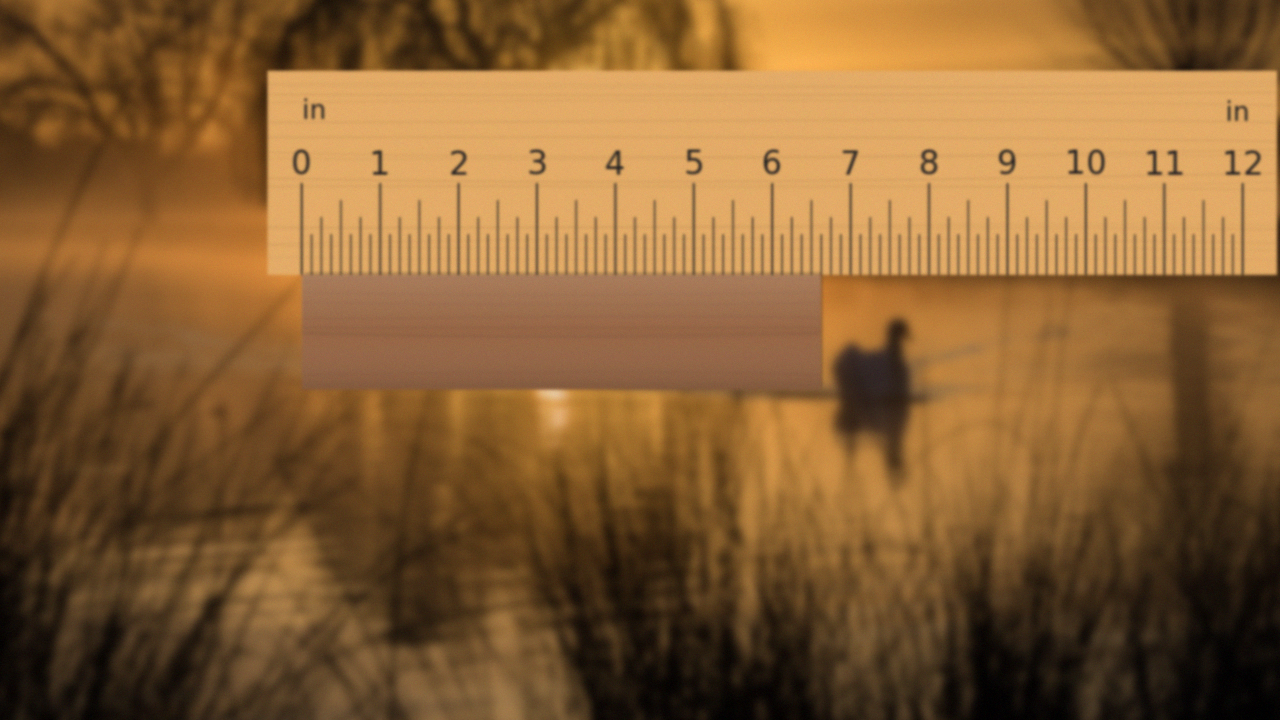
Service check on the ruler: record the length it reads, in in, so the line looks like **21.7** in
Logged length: **6.625** in
